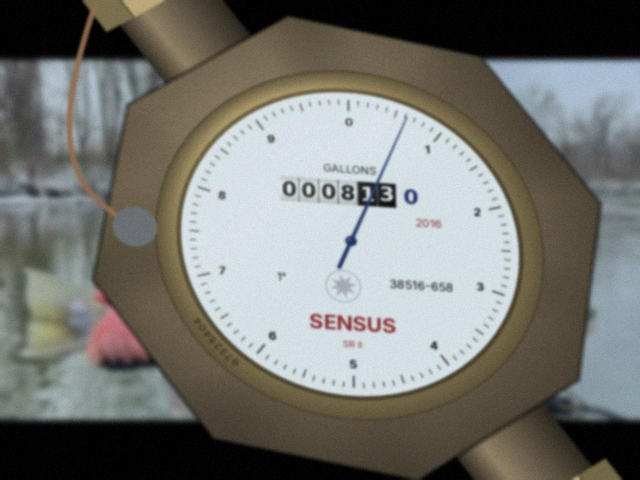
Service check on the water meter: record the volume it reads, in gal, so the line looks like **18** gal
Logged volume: **8130.6** gal
